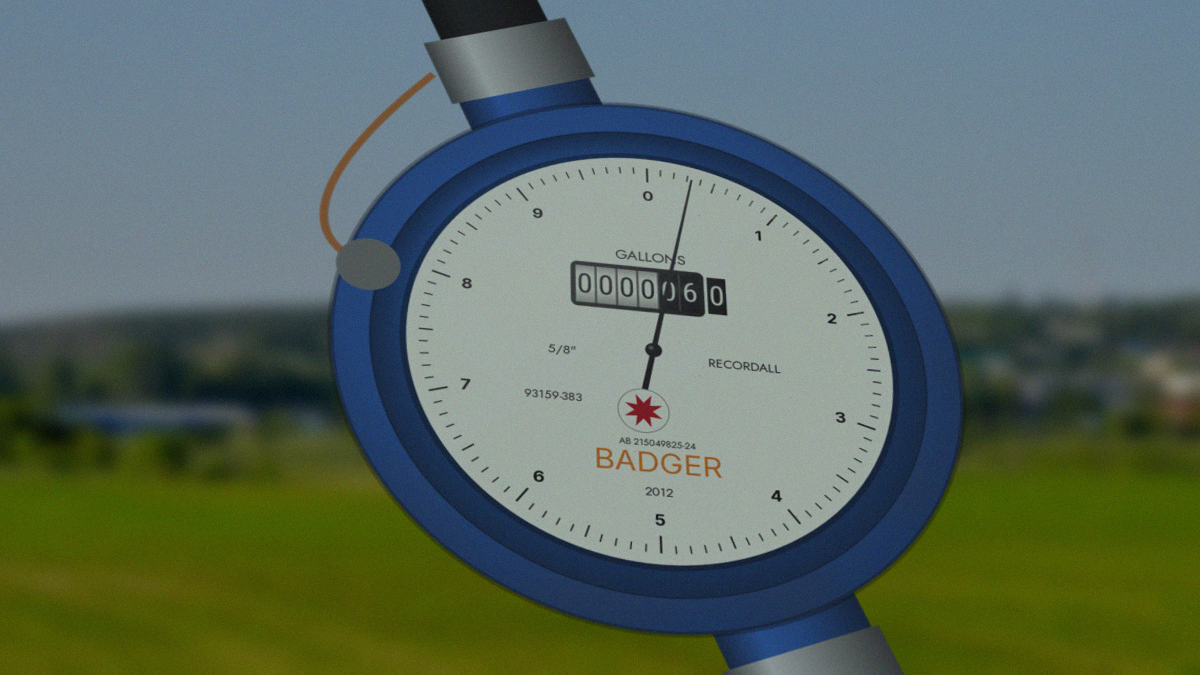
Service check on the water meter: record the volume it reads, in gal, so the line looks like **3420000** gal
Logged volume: **60.3** gal
